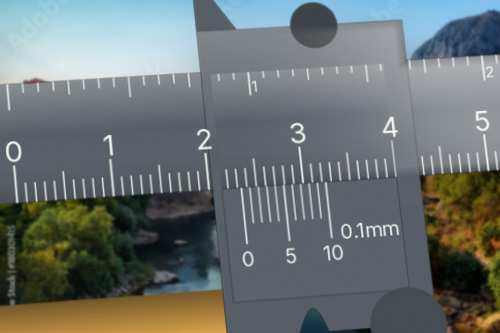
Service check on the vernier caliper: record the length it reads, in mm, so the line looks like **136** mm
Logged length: **23.4** mm
